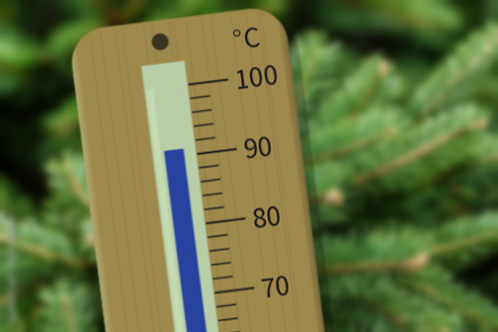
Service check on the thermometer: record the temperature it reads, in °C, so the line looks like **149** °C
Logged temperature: **91** °C
